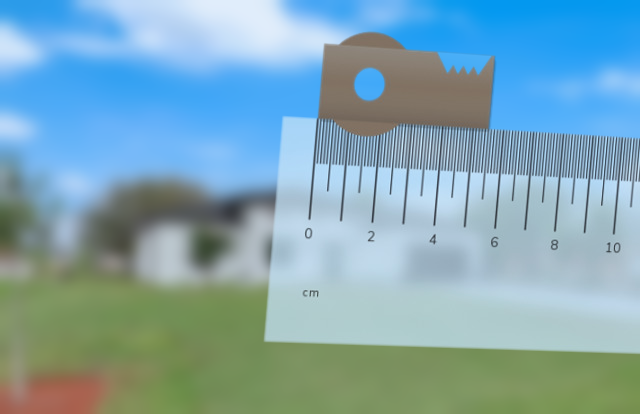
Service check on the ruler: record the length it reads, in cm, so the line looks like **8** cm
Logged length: **5.5** cm
